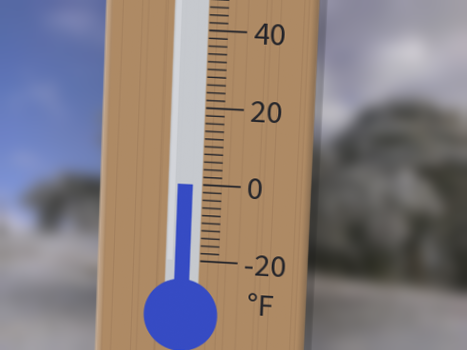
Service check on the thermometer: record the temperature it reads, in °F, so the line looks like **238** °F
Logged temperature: **0** °F
